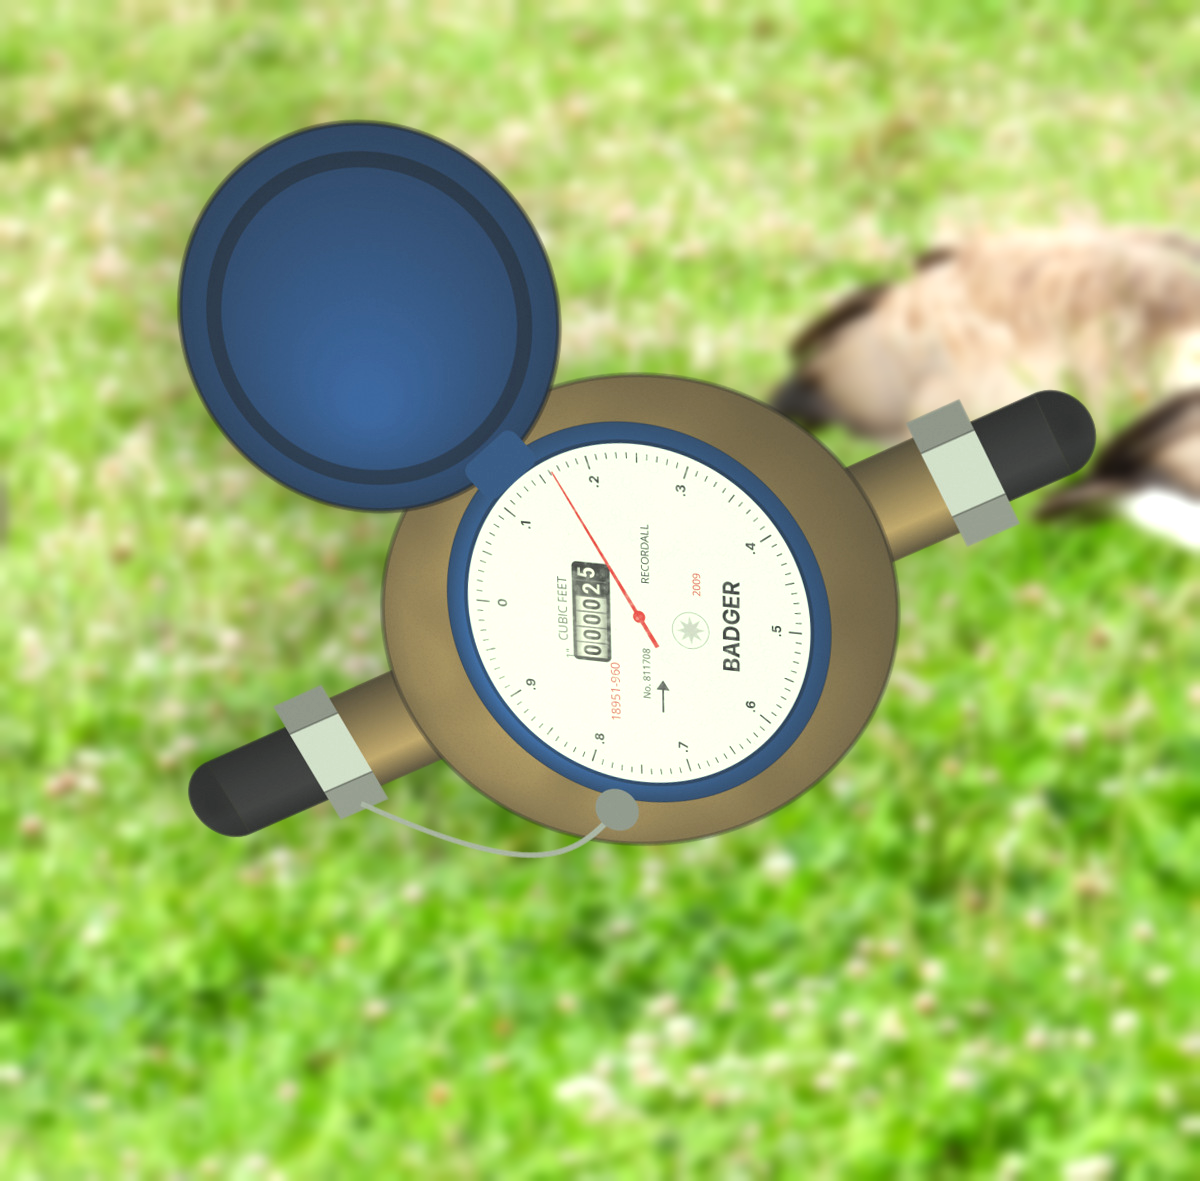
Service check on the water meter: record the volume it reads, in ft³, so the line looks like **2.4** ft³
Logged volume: **25.16** ft³
